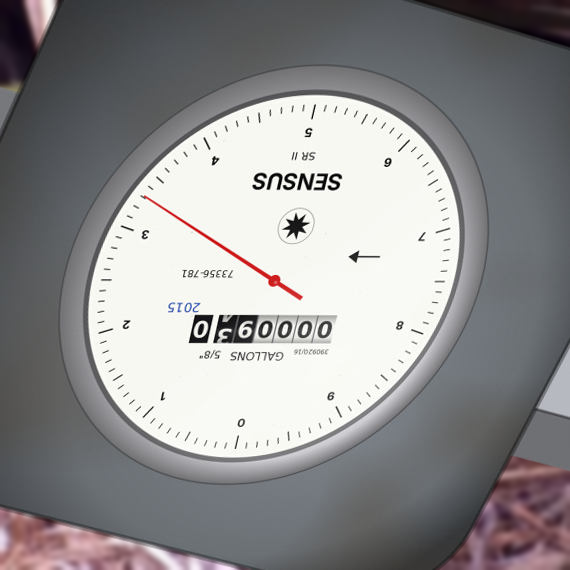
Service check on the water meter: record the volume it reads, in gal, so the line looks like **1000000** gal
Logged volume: **933.3** gal
